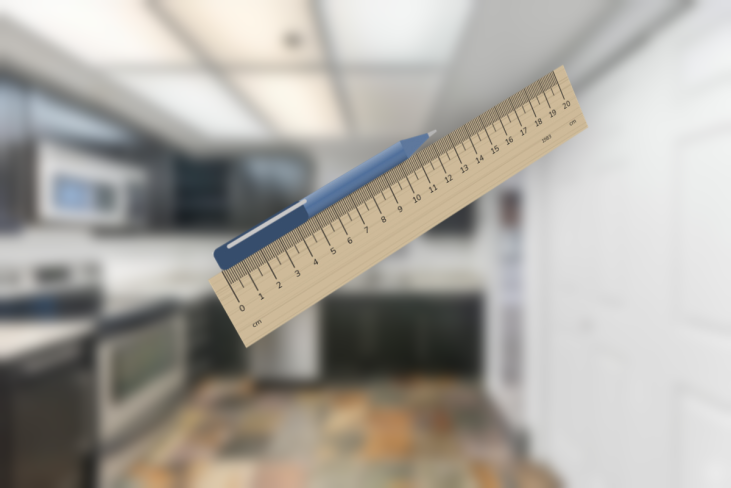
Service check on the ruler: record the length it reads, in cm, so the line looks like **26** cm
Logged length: **12.5** cm
